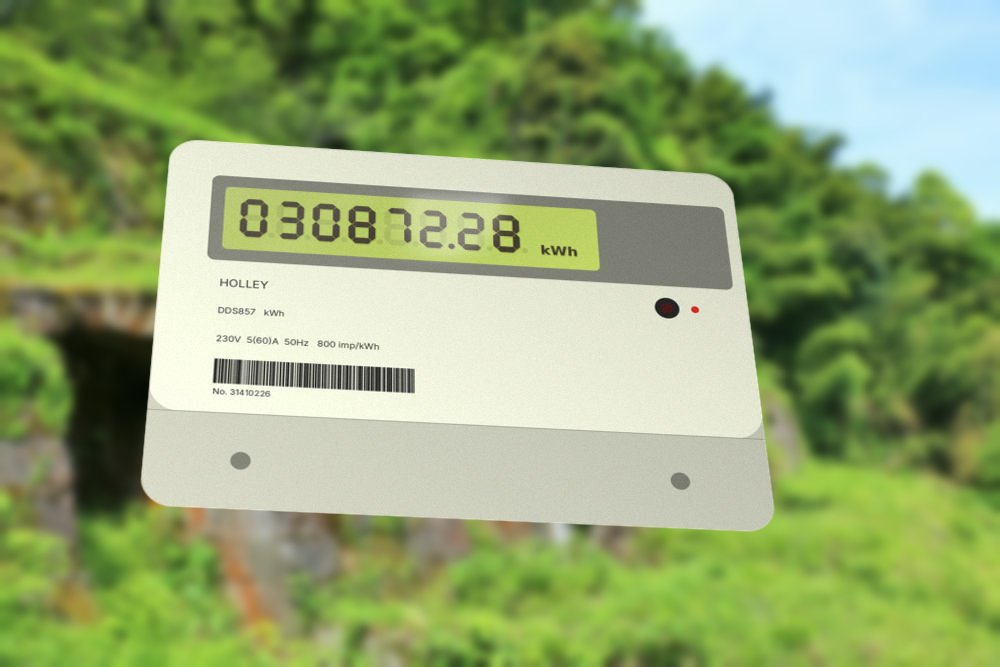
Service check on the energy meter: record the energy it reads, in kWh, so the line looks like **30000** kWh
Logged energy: **30872.28** kWh
